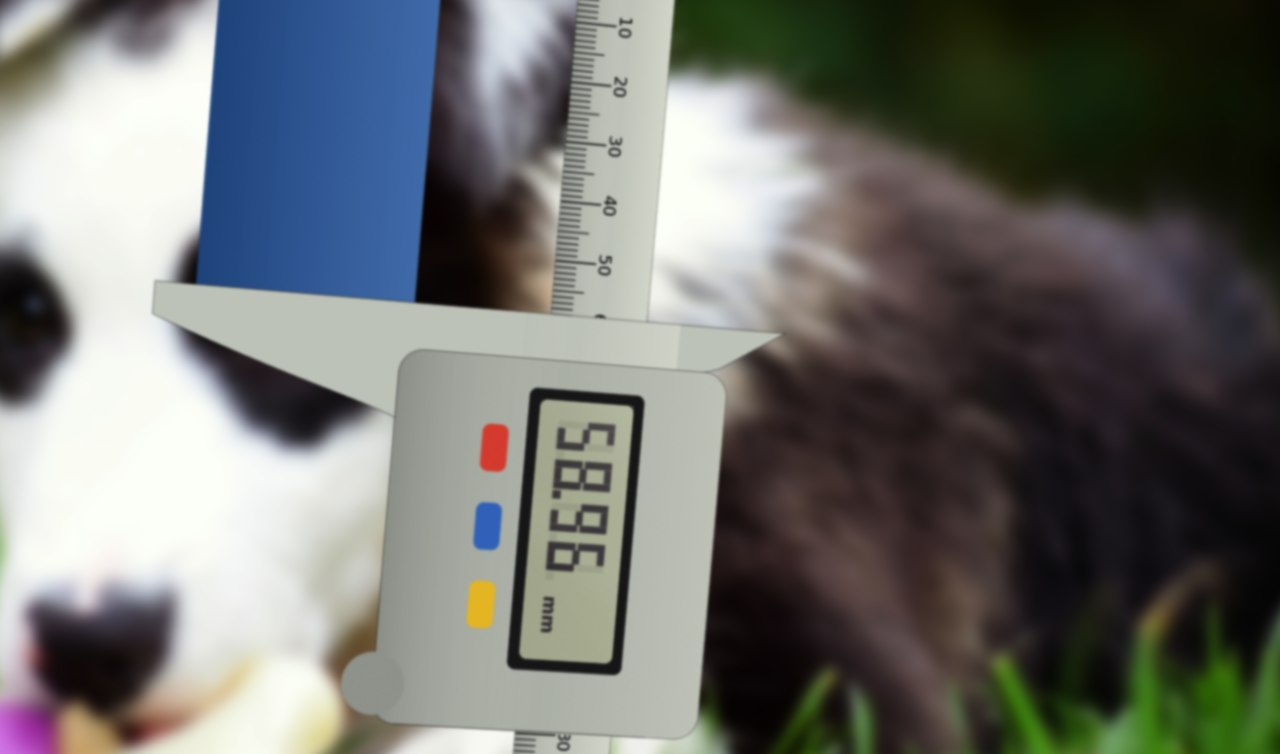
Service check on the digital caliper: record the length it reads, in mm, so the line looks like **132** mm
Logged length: **58.96** mm
